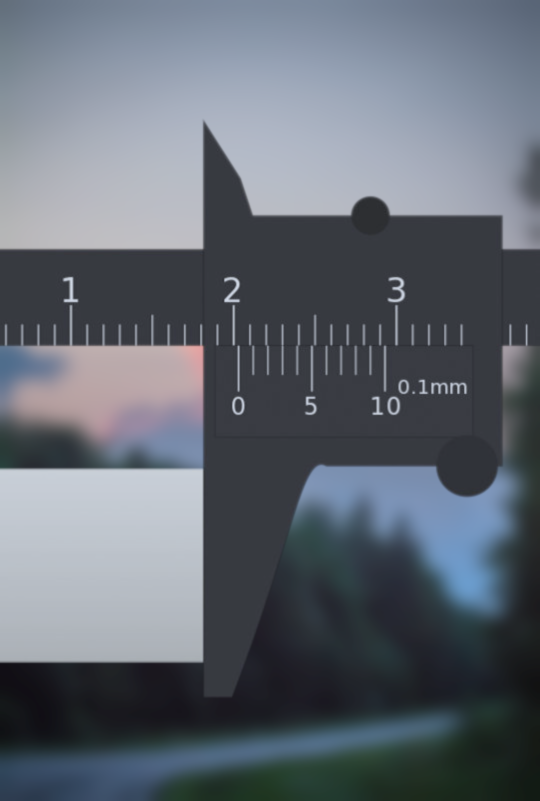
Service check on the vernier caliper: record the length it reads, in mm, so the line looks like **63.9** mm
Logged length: **20.3** mm
